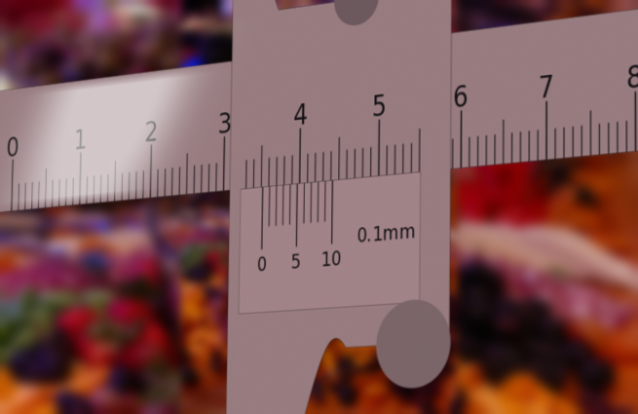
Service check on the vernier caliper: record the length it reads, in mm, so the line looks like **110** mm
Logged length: **35.2** mm
